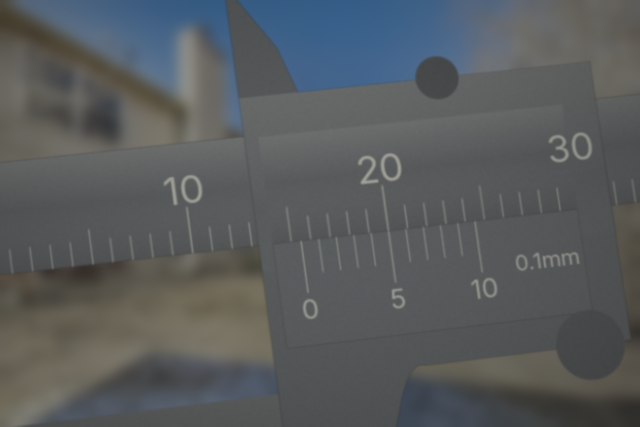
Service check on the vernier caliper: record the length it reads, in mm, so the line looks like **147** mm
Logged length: **15.5** mm
